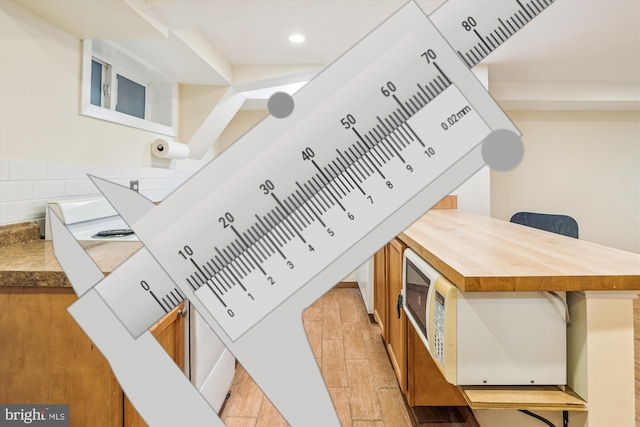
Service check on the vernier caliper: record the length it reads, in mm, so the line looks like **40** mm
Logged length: **9.5** mm
